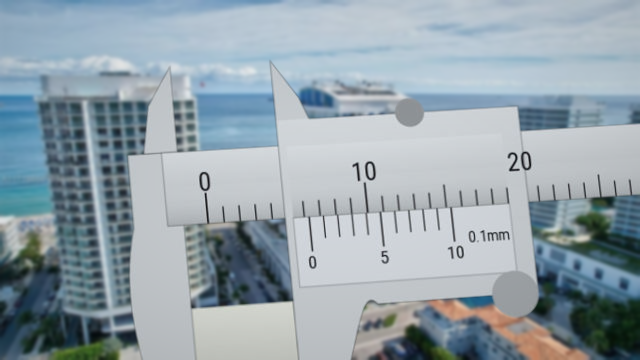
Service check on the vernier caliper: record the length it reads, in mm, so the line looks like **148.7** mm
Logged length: **6.3** mm
